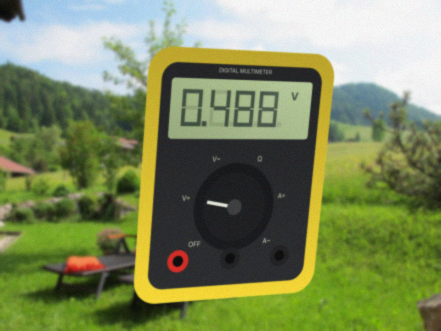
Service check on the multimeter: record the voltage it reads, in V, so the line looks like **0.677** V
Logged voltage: **0.488** V
